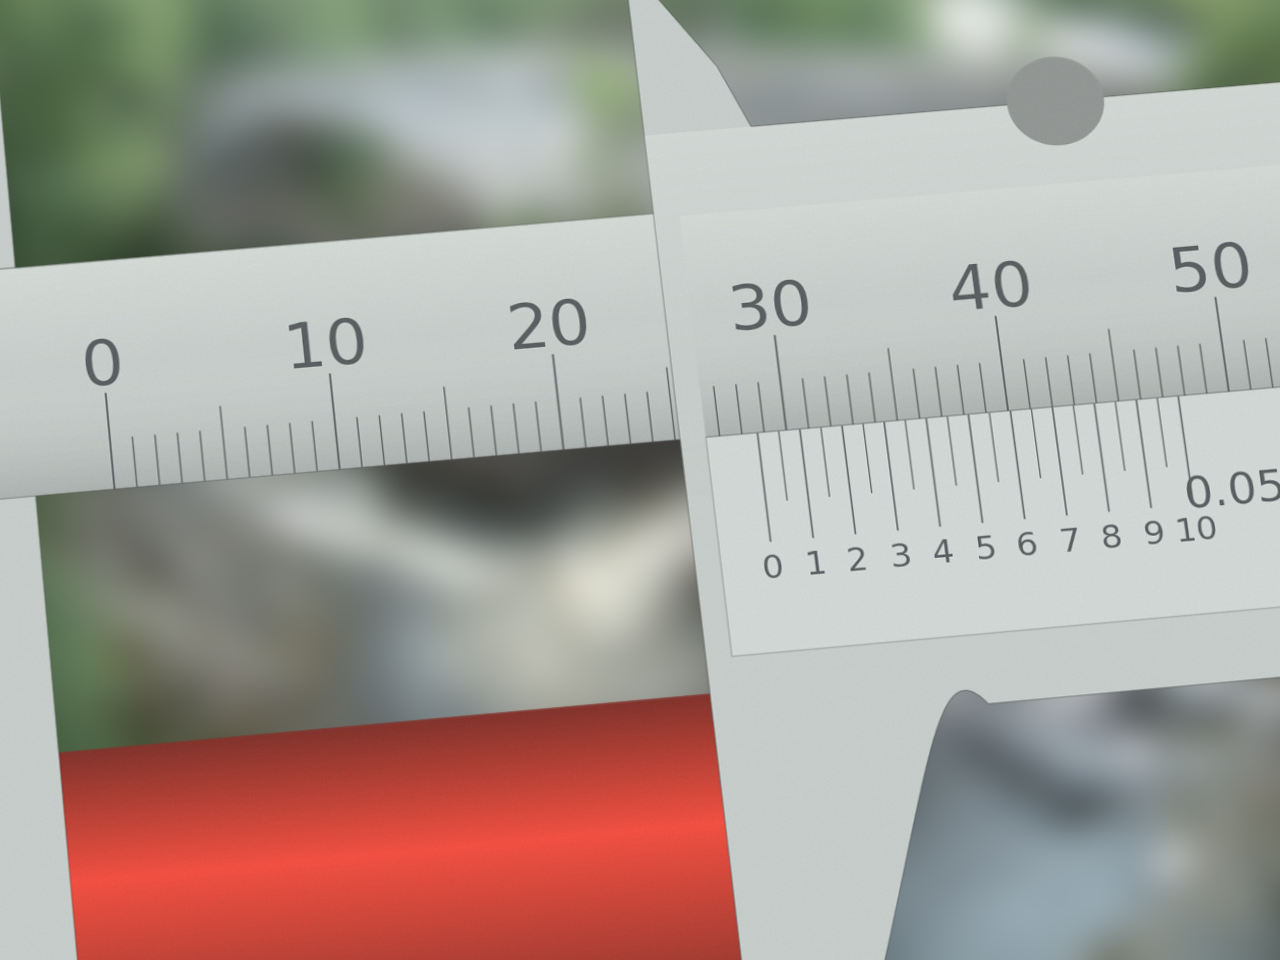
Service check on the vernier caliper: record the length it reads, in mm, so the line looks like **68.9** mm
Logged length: **28.7** mm
